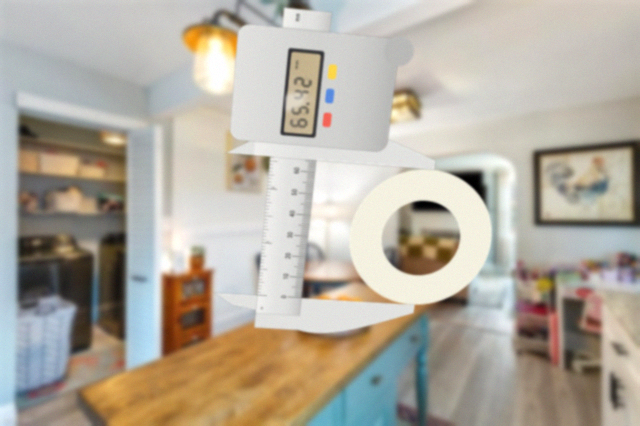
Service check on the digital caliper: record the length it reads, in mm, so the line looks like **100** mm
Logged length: **65.42** mm
